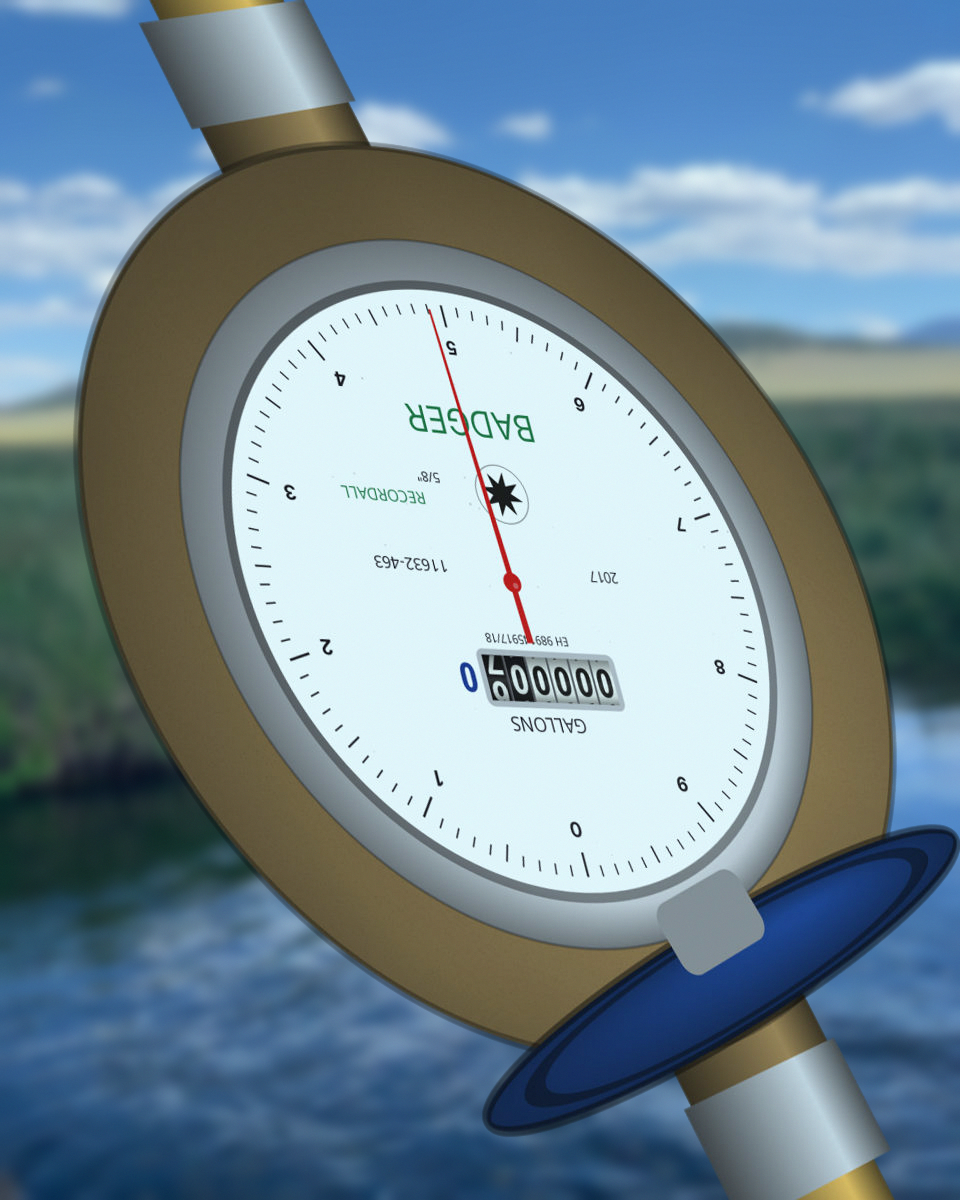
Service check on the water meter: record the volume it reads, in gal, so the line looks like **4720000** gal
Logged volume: **64.9** gal
